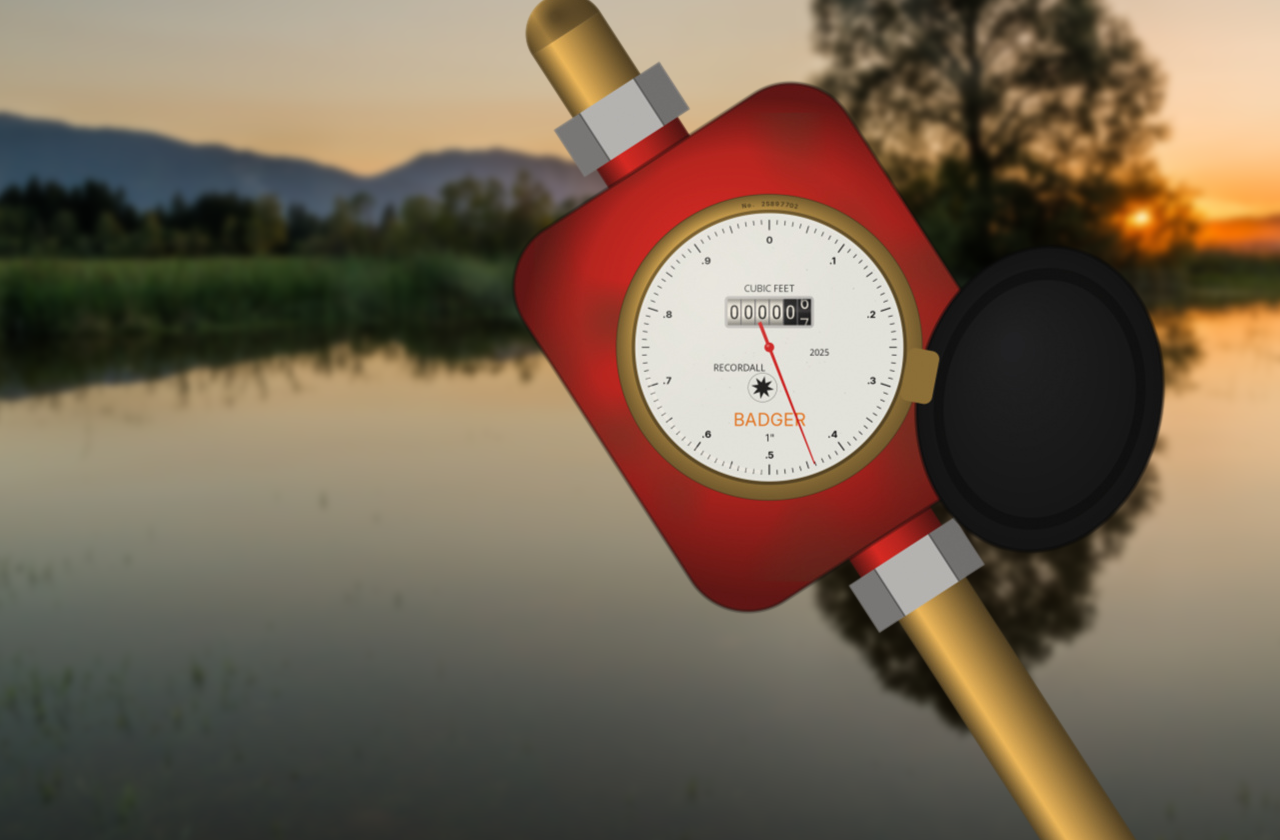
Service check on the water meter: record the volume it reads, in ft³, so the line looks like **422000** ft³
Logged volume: **6.44** ft³
